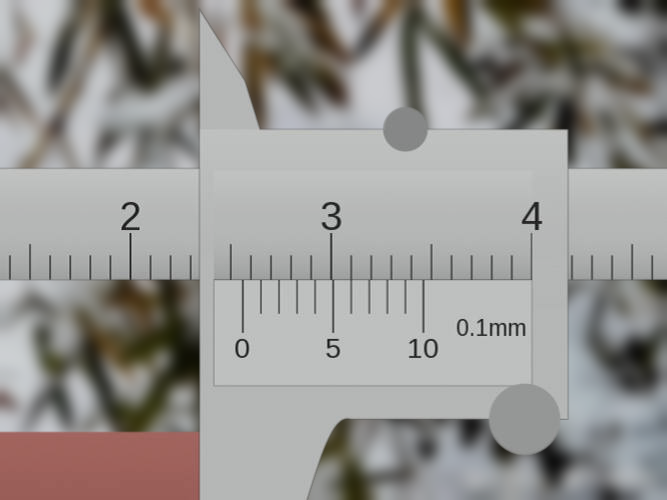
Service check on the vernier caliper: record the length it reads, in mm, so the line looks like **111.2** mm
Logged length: **25.6** mm
